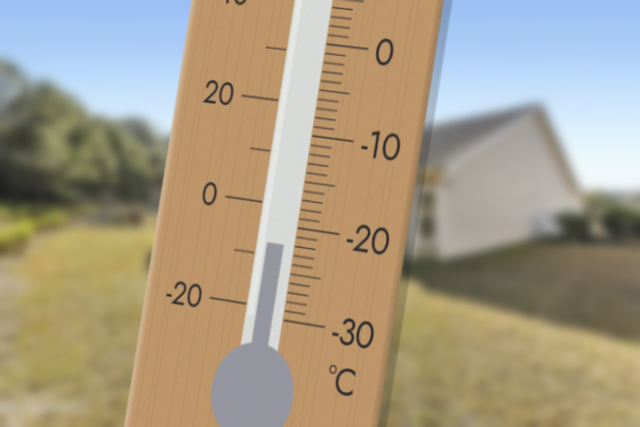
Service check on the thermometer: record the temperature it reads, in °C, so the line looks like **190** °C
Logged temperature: **-22** °C
